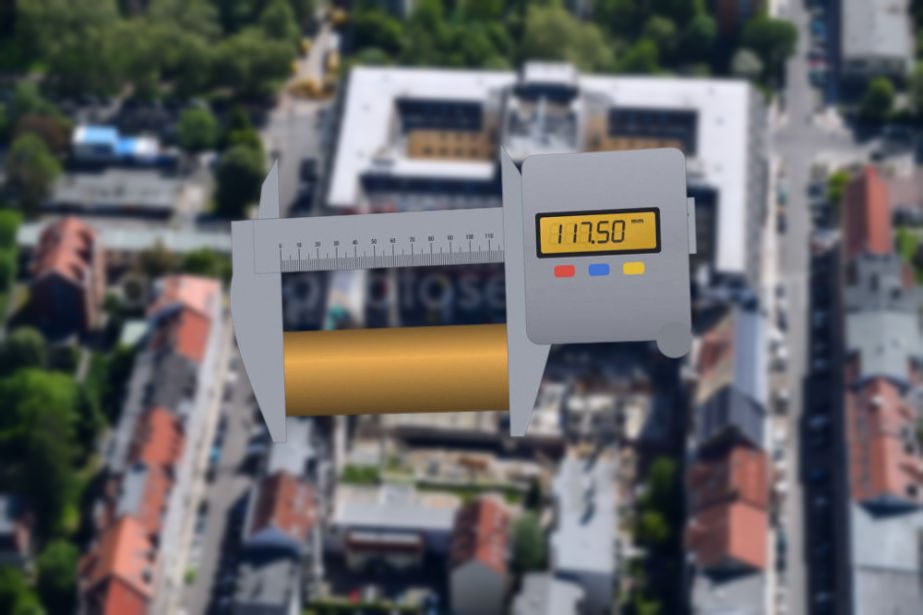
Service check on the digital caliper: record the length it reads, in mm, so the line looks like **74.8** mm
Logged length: **117.50** mm
